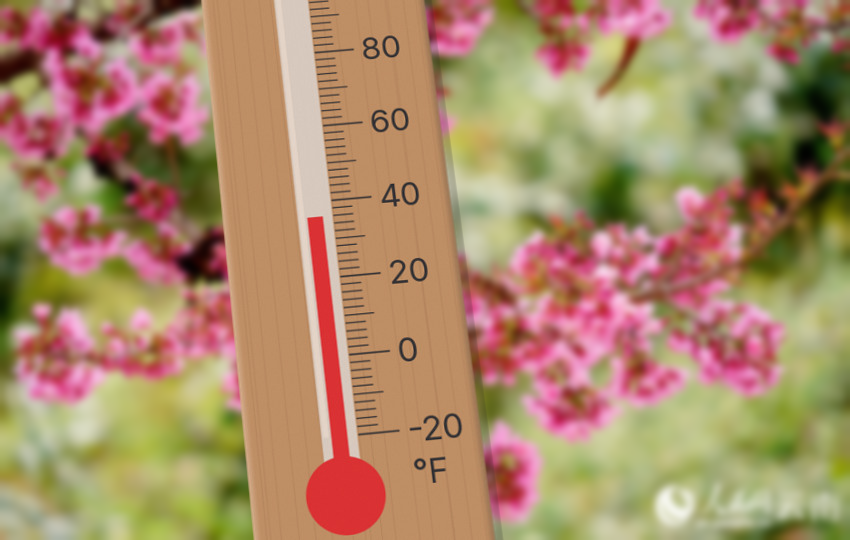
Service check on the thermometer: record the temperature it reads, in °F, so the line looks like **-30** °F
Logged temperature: **36** °F
